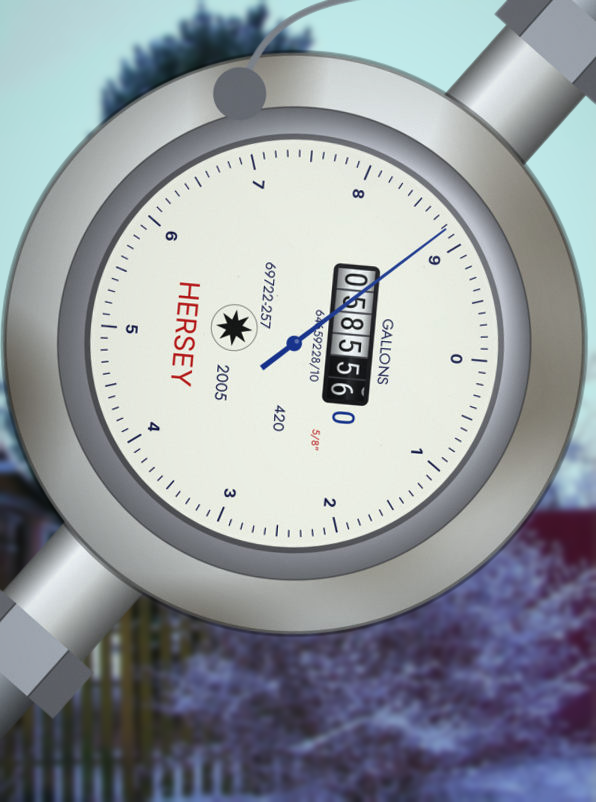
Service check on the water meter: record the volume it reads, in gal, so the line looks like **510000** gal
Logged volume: **585558.8** gal
